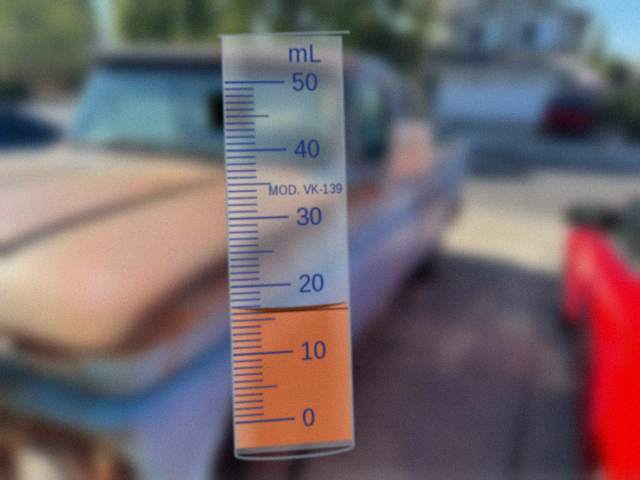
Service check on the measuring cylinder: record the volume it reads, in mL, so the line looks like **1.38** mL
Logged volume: **16** mL
